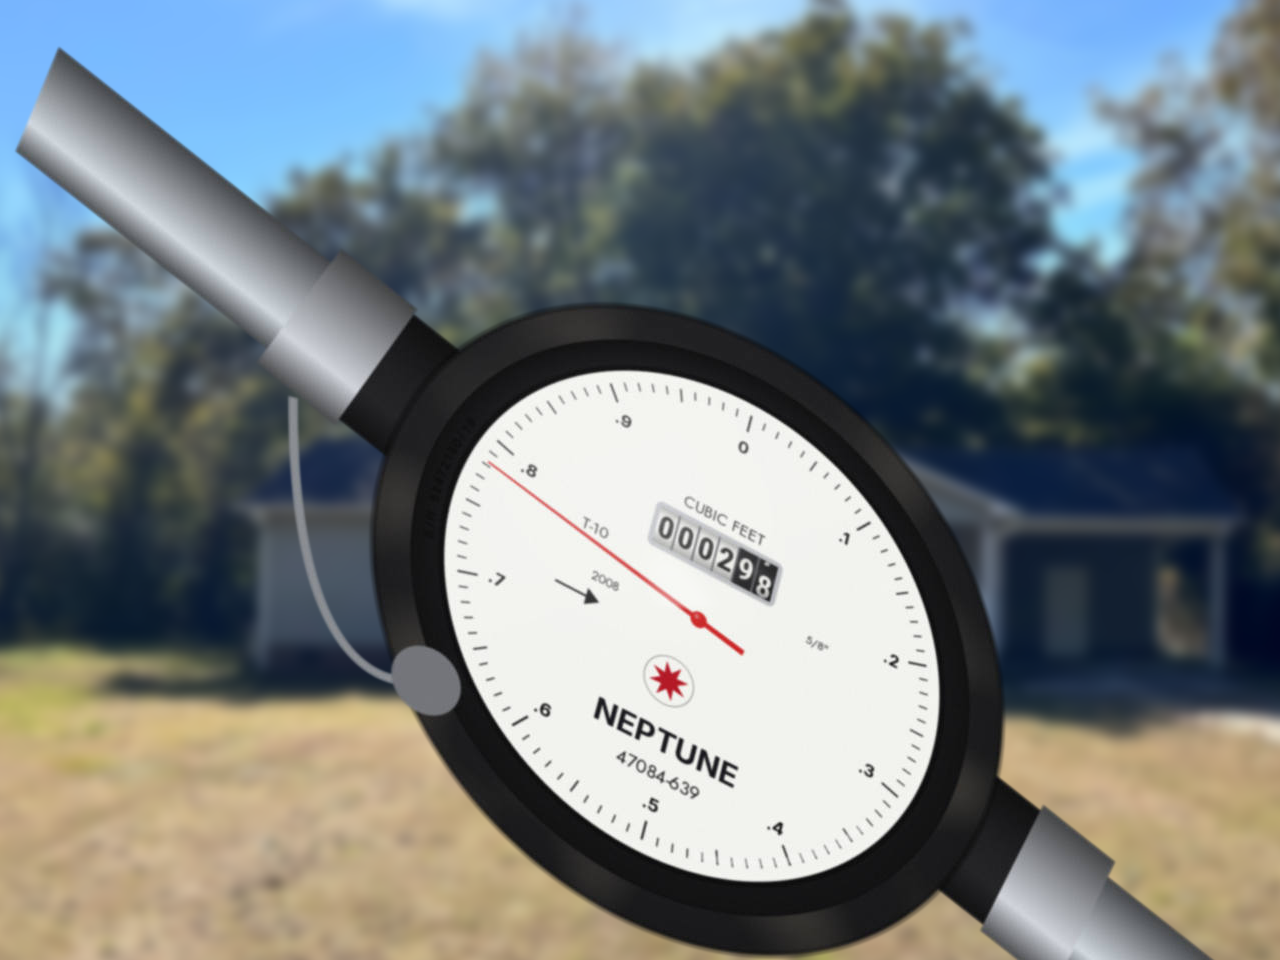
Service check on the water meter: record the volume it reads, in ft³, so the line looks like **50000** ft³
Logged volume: **297.78** ft³
